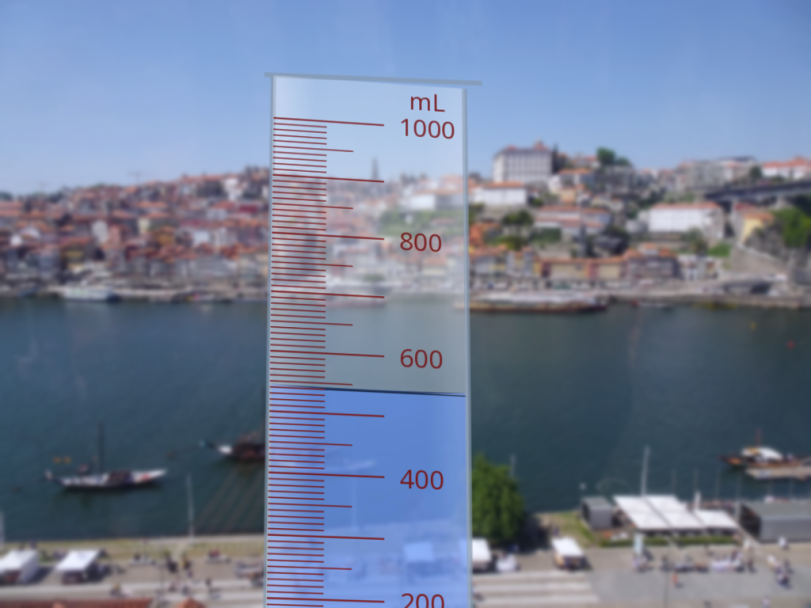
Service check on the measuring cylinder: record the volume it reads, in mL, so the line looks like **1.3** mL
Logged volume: **540** mL
